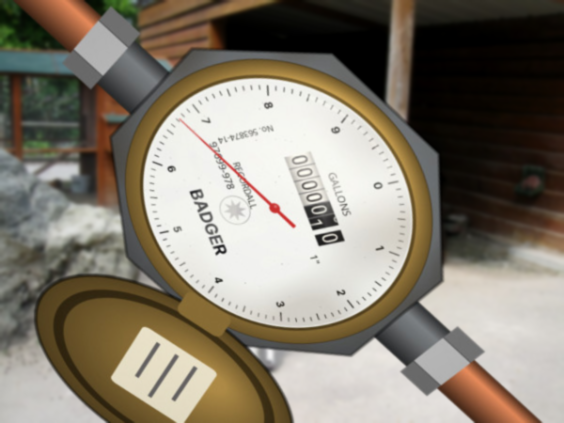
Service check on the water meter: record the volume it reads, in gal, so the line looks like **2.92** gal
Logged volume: **6.7** gal
